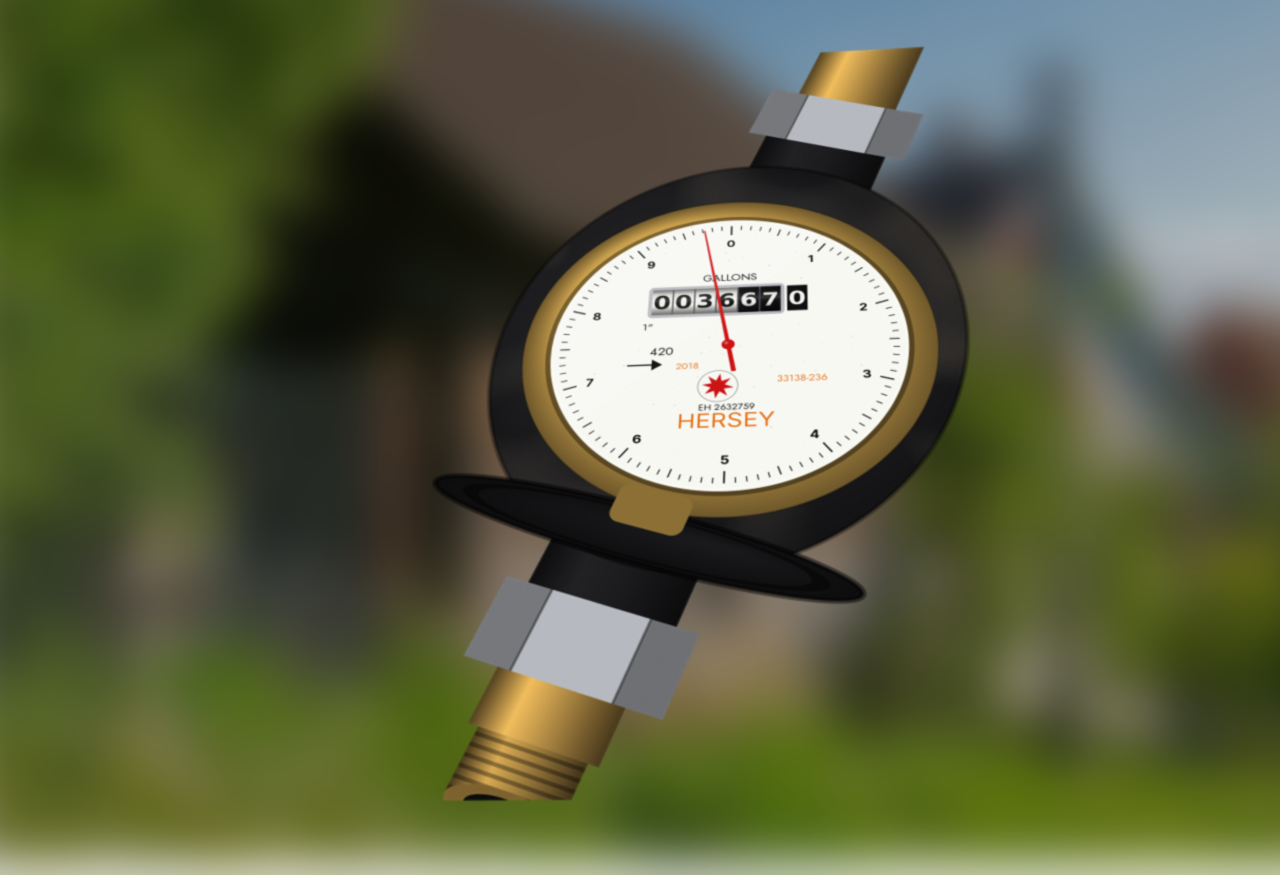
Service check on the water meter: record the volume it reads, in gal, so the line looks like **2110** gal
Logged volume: **36669.7** gal
